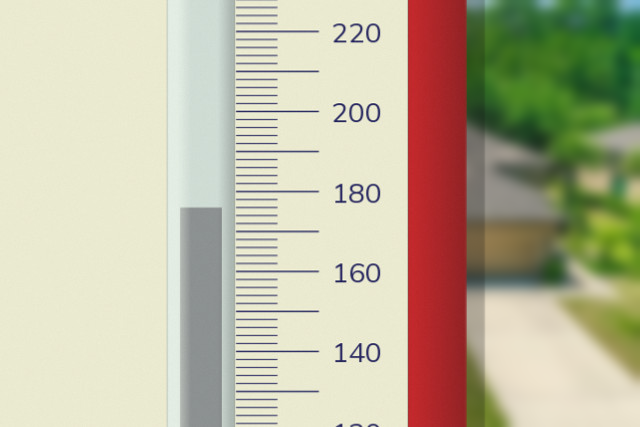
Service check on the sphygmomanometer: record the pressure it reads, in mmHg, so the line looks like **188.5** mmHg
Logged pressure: **176** mmHg
